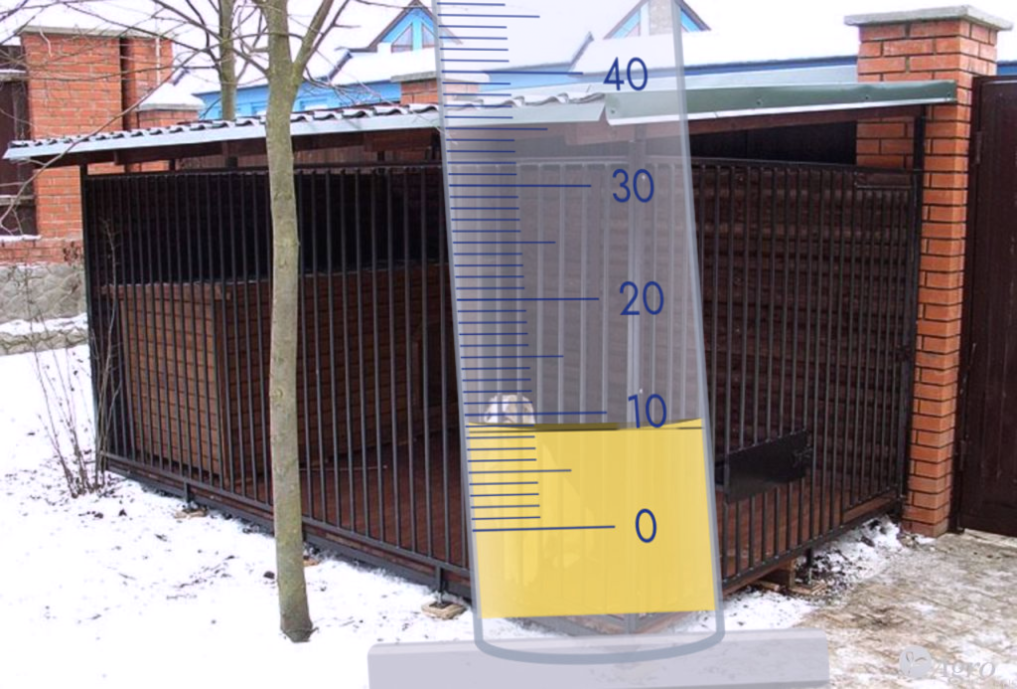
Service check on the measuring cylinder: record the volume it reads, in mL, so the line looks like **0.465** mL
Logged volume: **8.5** mL
